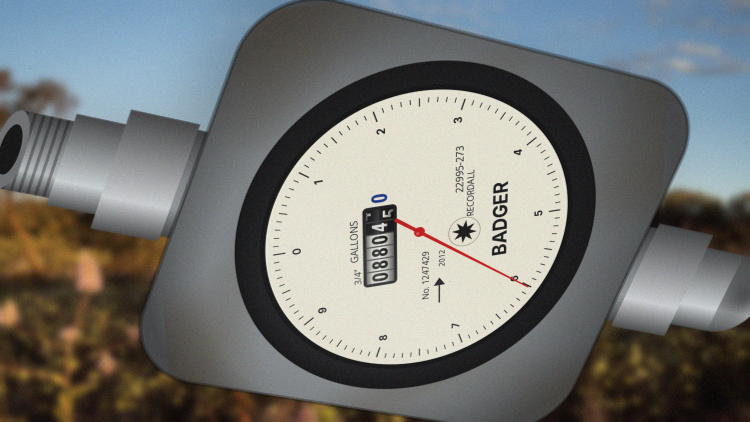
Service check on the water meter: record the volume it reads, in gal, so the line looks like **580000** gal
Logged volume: **880446.0** gal
